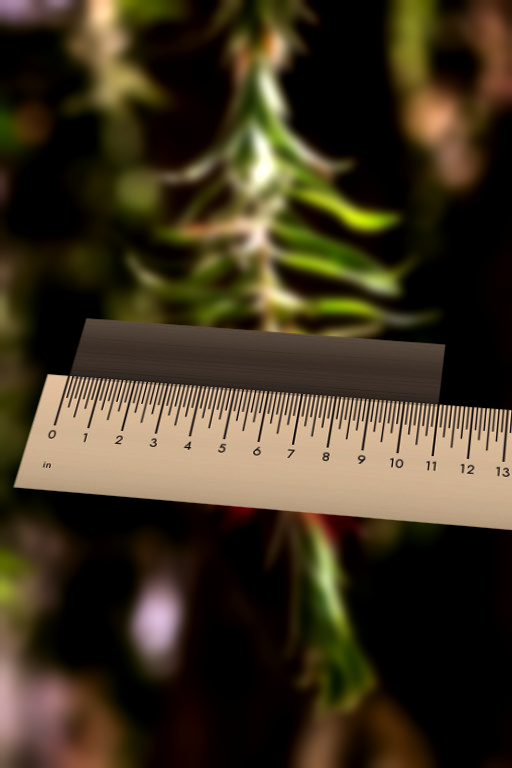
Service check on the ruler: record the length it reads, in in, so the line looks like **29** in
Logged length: **11** in
